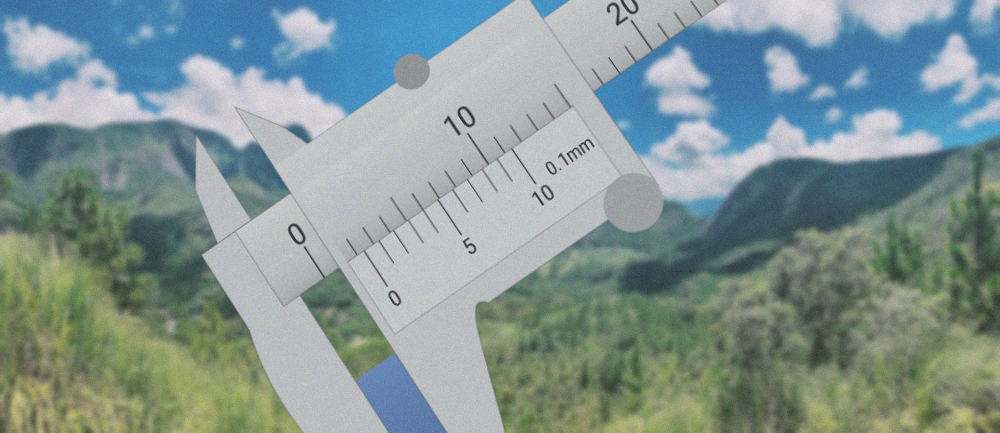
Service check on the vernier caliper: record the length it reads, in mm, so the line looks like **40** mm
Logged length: **2.4** mm
